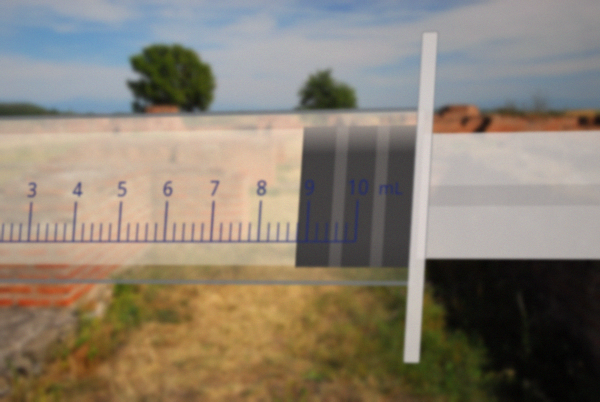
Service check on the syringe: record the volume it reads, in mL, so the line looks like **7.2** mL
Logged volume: **8.8** mL
